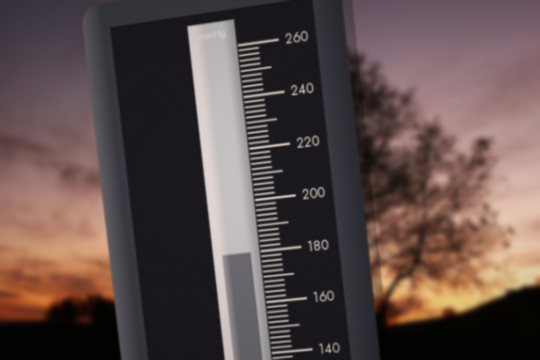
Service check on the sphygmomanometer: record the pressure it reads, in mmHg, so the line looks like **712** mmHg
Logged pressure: **180** mmHg
